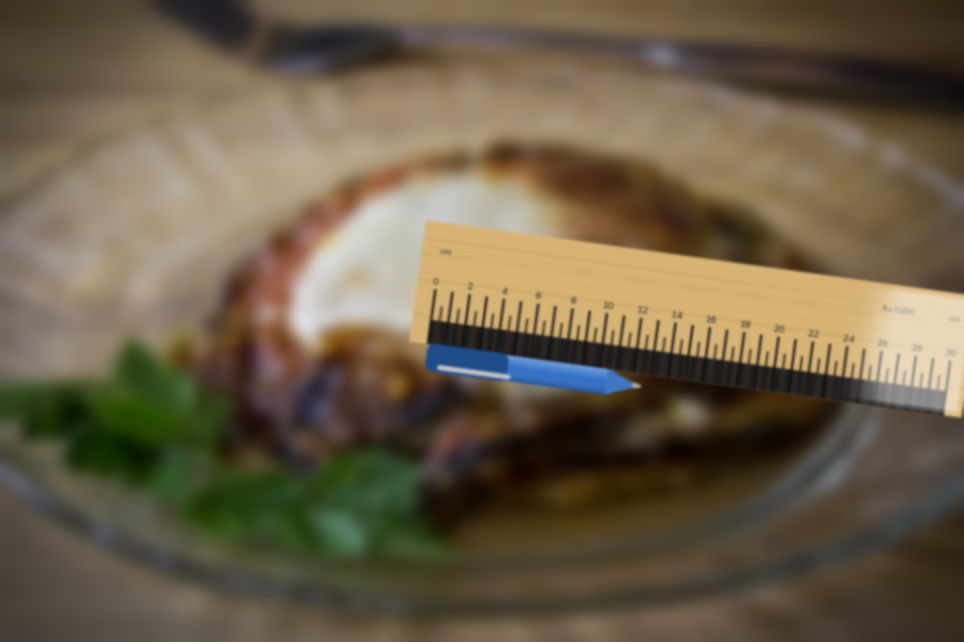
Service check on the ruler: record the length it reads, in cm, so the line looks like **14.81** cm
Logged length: **12.5** cm
